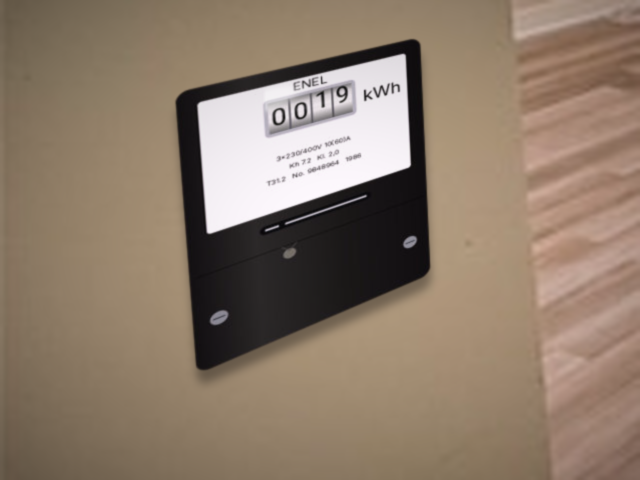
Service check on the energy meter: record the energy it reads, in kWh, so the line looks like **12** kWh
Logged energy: **19** kWh
